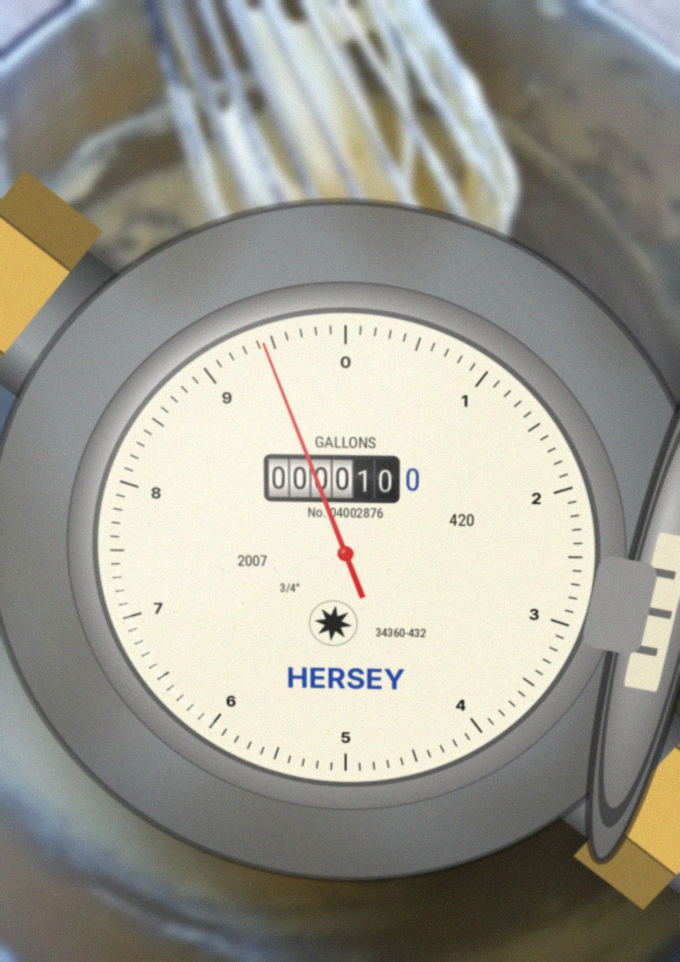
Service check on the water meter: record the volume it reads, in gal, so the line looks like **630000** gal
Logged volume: **99.4** gal
